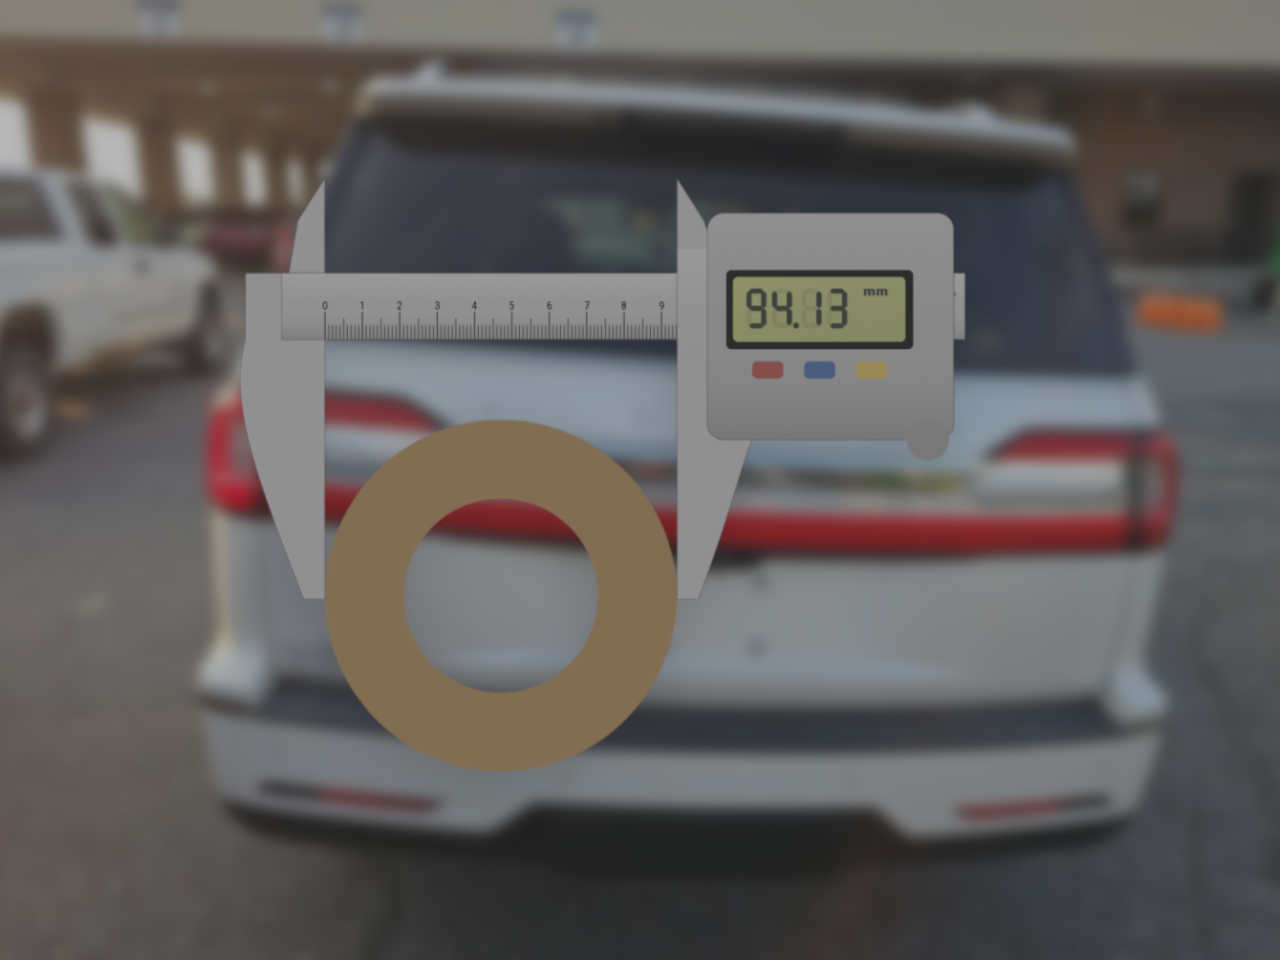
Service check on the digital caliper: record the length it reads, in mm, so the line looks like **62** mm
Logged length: **94.13** mm
